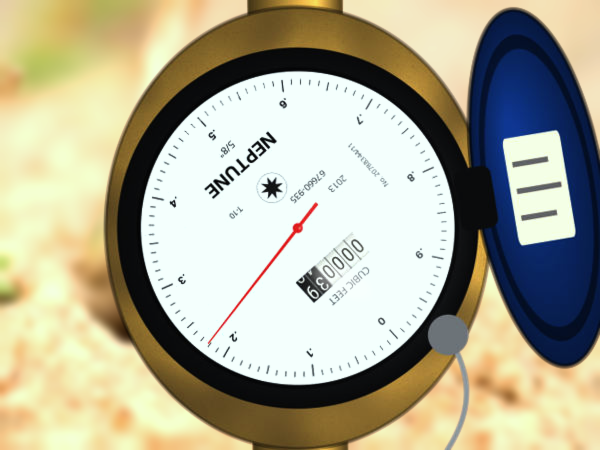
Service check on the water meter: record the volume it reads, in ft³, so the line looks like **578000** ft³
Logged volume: **39.22** ft³
